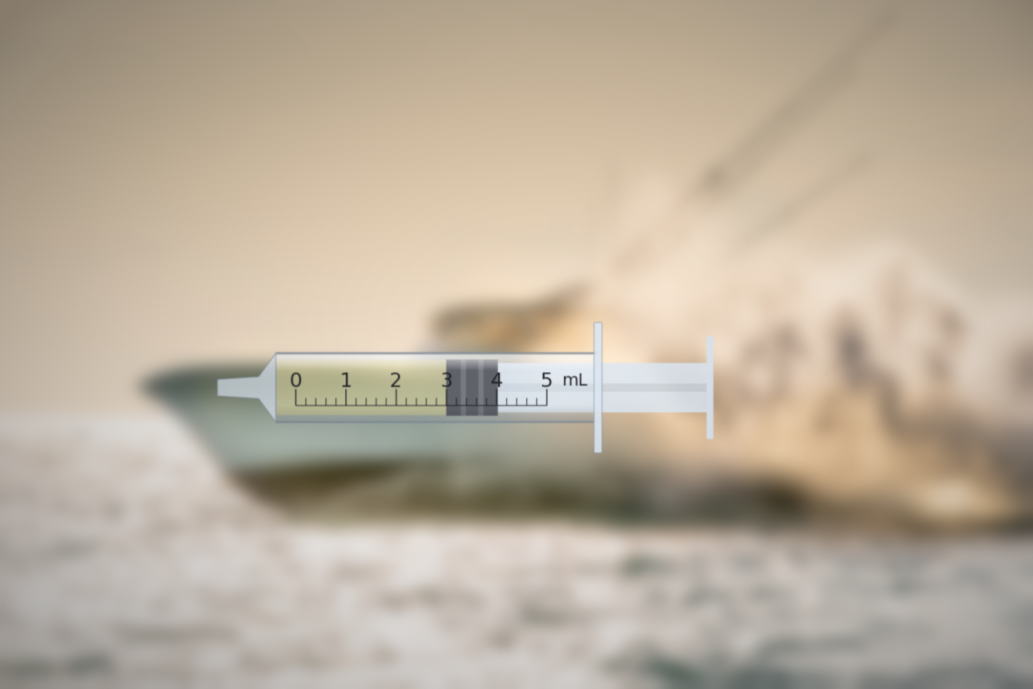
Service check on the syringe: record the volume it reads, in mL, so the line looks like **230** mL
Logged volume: **3** mL
